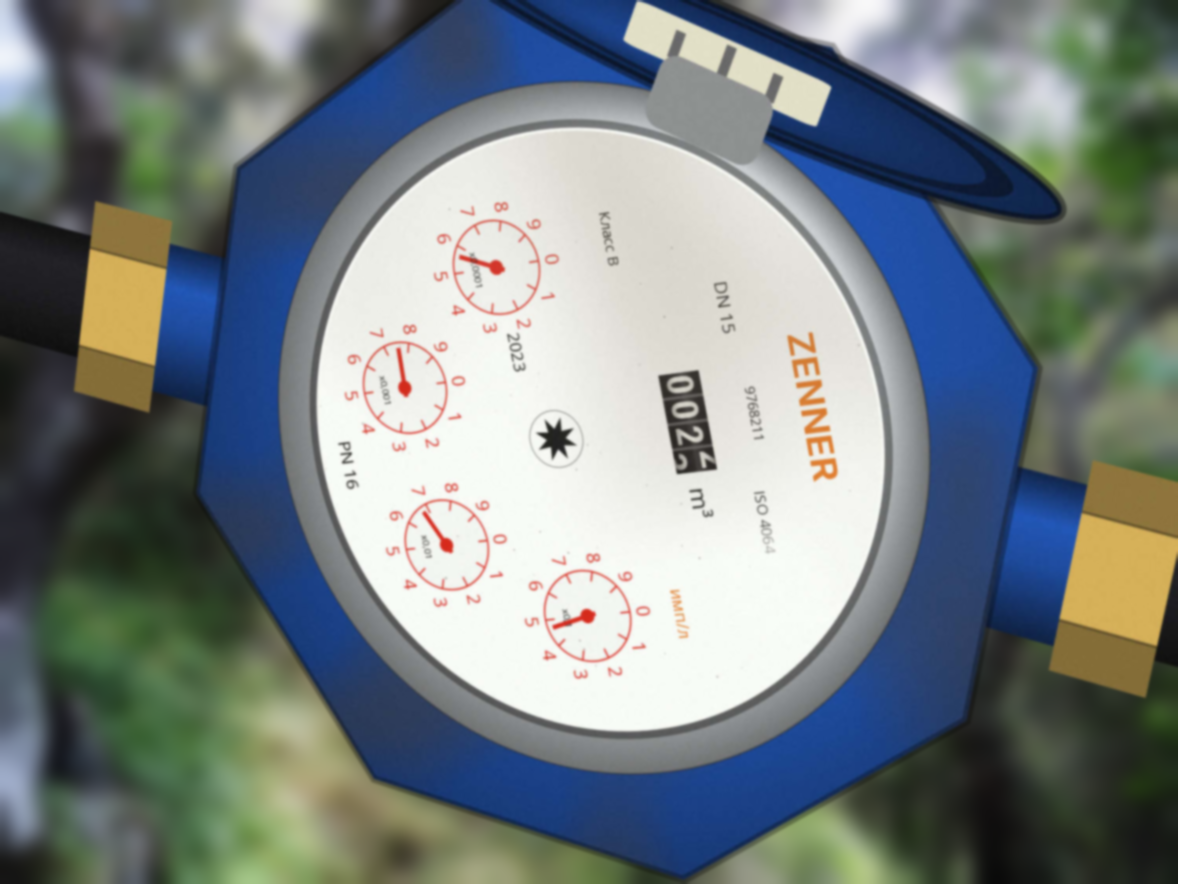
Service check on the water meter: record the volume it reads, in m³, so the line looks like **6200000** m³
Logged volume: **22.4675** m³
